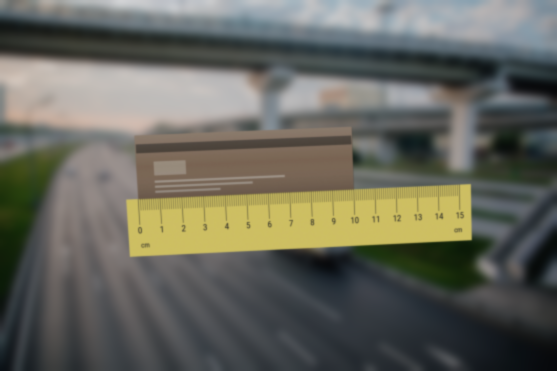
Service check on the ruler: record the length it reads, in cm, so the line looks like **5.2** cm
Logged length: **10** cm
